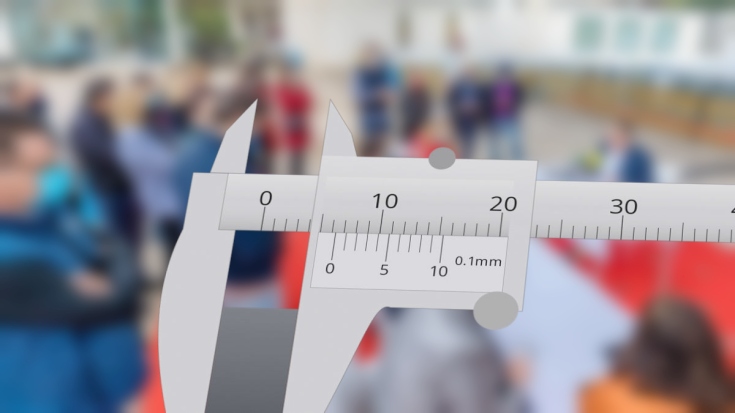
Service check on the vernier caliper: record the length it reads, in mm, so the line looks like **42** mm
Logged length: **6.3** mm
